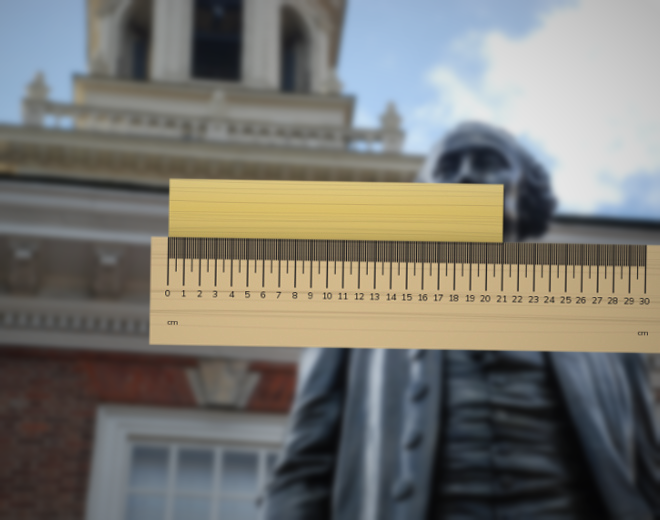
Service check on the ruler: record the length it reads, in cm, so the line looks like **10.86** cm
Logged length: **21** cm
